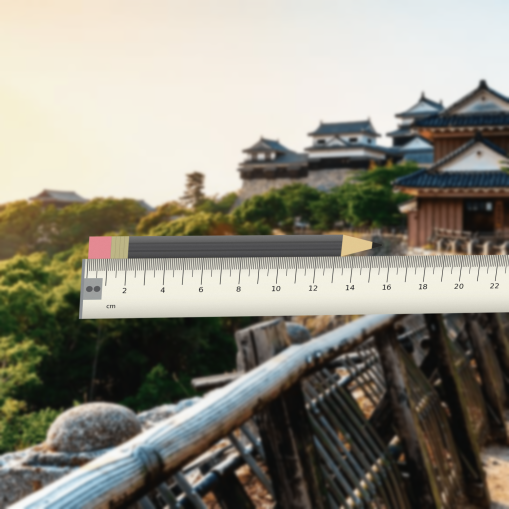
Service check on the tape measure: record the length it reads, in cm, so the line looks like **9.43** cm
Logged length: **15.5** cm
